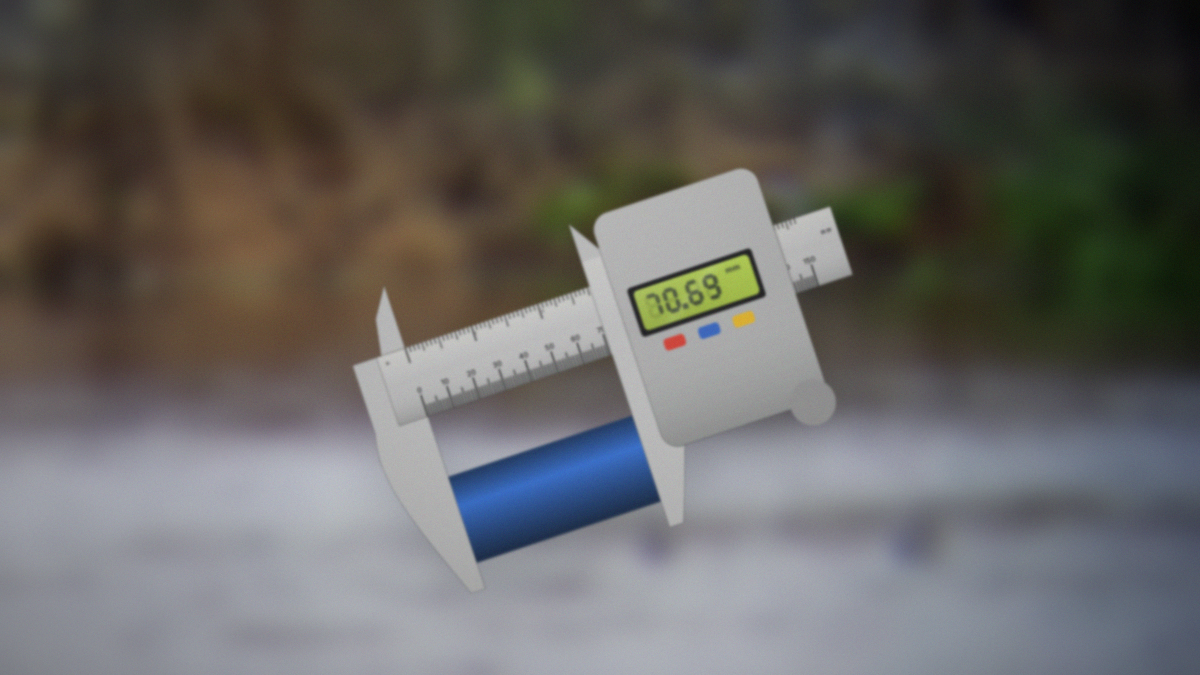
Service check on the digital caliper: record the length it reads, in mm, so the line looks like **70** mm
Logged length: **70.69** mm
